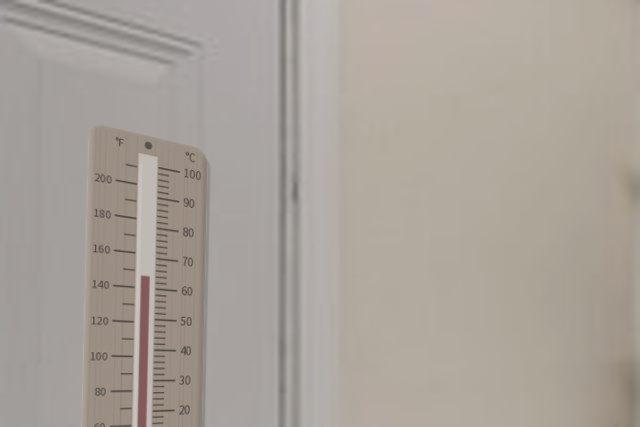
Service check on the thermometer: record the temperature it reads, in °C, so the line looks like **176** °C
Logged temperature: **64** °C
